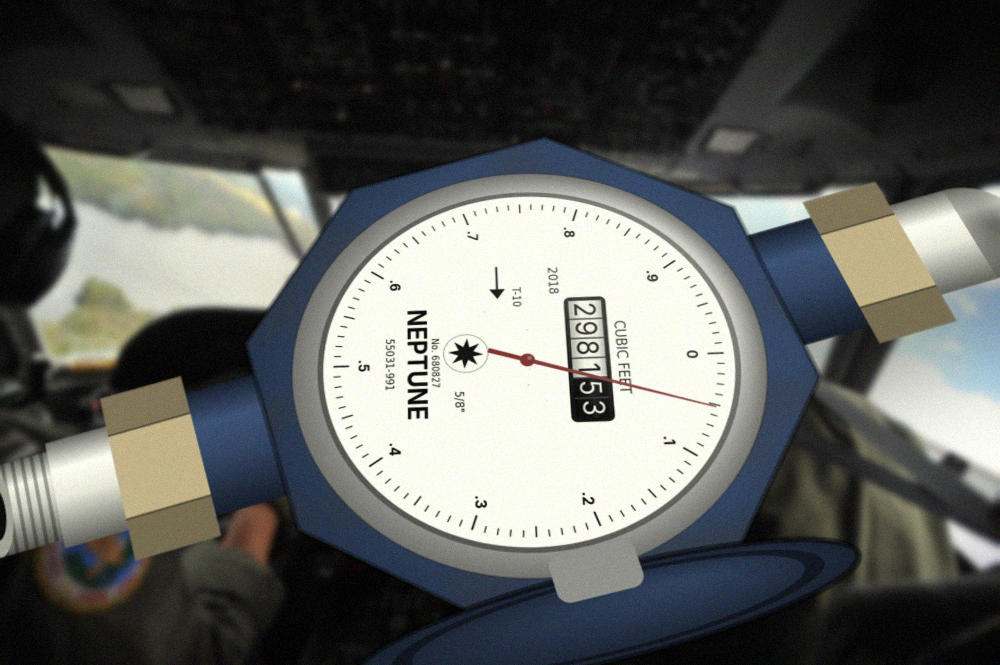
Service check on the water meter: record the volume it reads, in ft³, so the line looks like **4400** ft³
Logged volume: **298153.05** ft³
